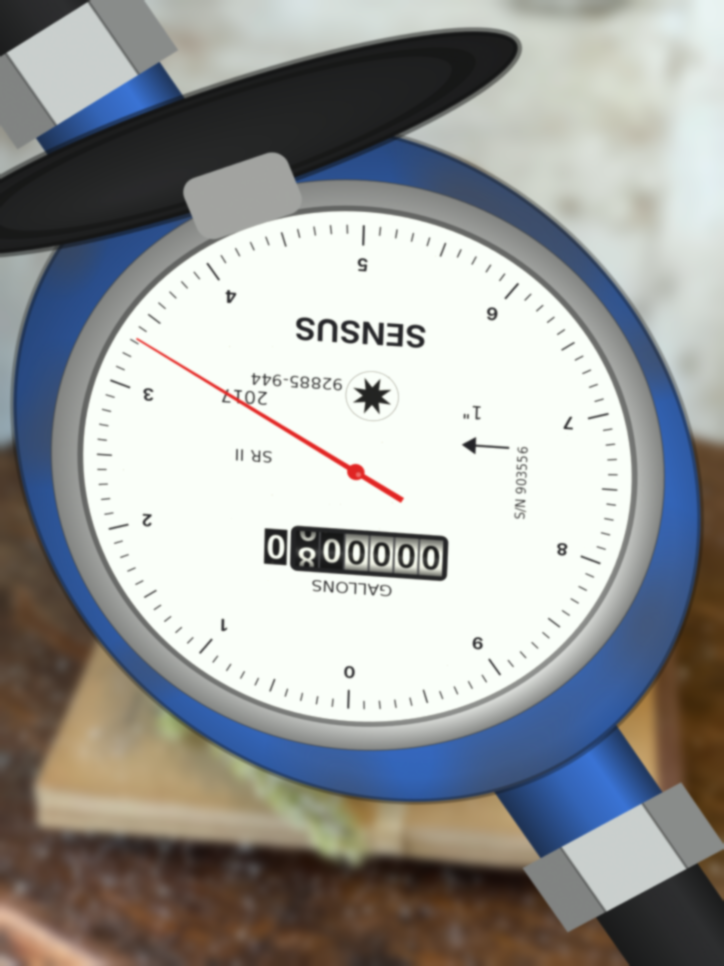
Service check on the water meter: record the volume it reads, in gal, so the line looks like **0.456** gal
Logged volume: **83.3** gal
